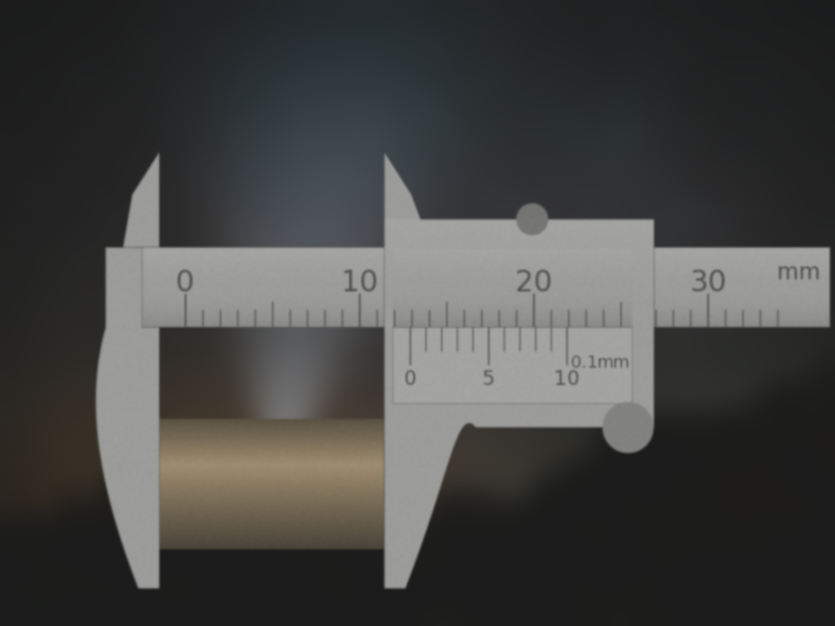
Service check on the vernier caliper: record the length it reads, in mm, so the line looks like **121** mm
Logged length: **12.9** mm
